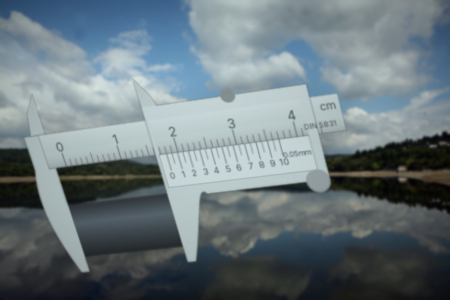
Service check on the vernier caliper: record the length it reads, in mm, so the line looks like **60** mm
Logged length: **18.0** mm
